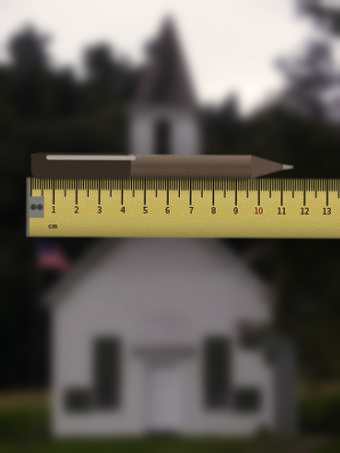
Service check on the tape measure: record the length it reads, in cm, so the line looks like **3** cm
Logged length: **11.5** cm
